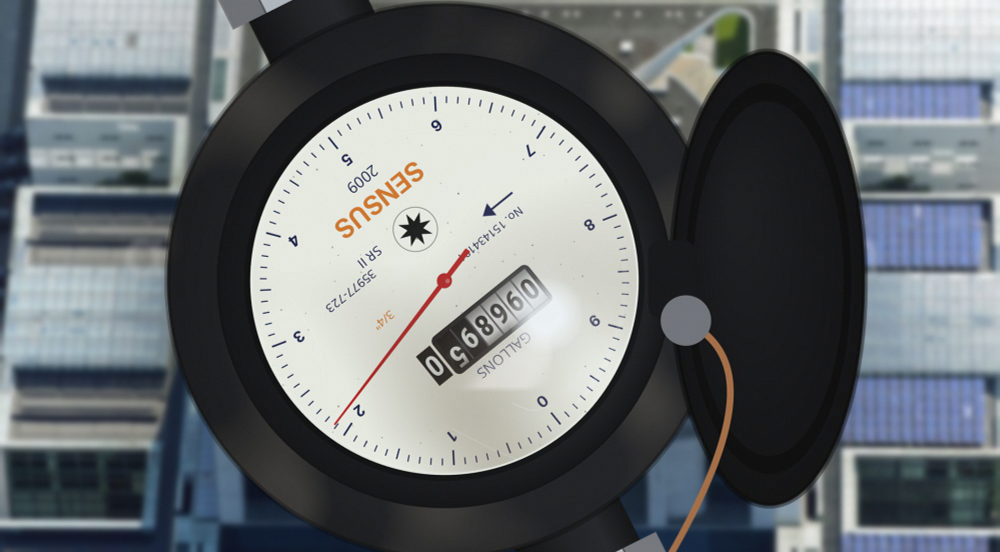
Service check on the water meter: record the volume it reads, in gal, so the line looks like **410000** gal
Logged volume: **968952.1** gal
